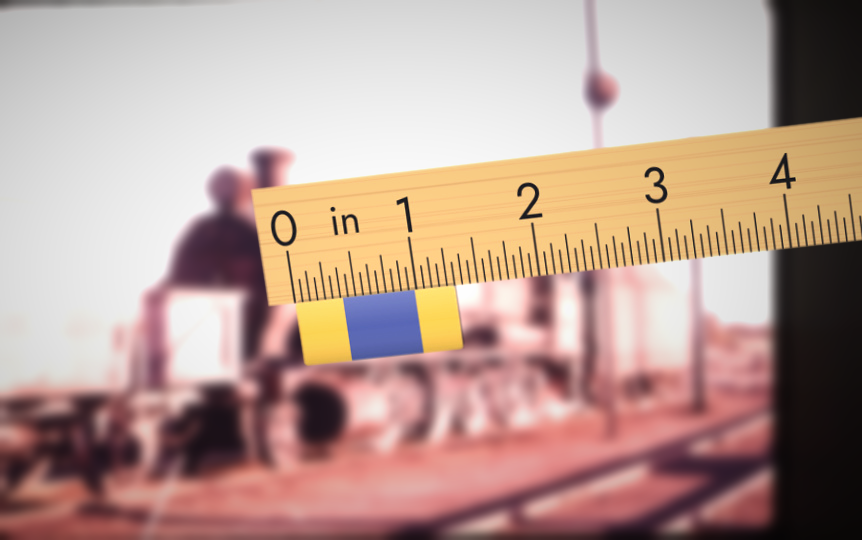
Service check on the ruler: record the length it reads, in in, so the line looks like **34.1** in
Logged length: **1.3125** in
